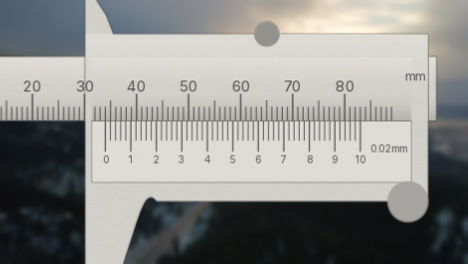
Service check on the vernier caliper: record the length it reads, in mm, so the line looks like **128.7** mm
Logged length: **34.0** mm
